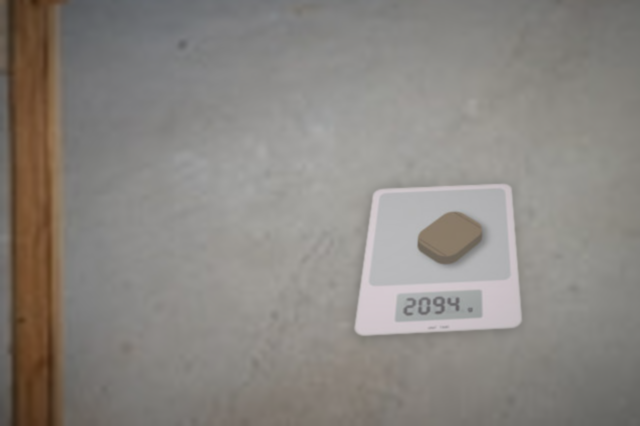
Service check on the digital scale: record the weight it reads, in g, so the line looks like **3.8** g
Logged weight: **2094** g
